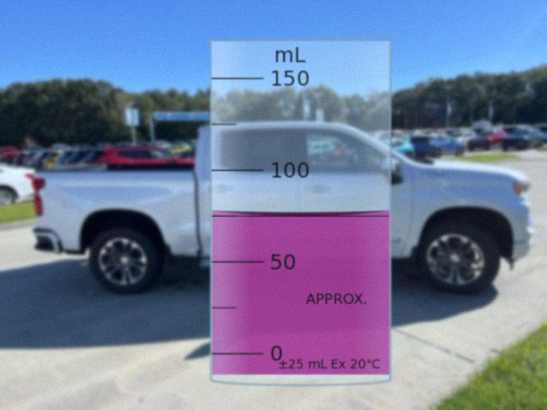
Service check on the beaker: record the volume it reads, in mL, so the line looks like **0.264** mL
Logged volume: **75** mL
